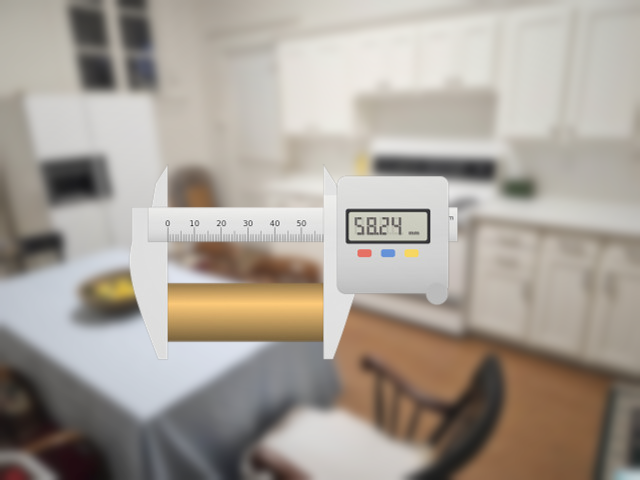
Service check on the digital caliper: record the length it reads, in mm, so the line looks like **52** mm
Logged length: **58.24** mm
